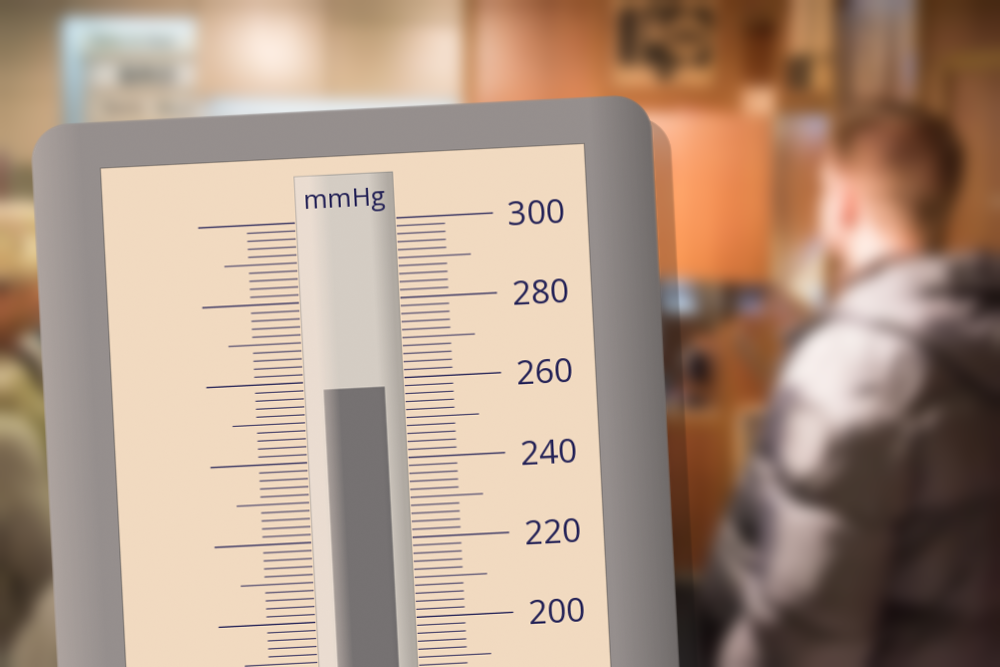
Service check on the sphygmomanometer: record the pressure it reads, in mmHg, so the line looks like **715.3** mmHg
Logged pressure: **258** mmHg
